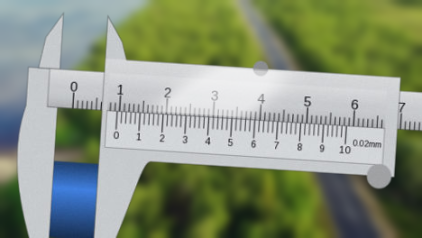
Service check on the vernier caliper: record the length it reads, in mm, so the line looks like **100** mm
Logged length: **9.5** mm
